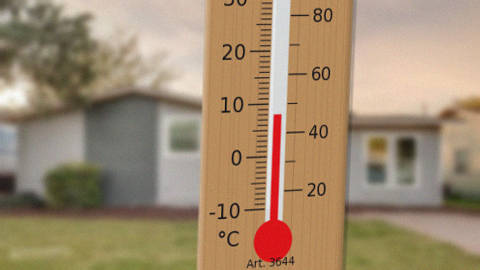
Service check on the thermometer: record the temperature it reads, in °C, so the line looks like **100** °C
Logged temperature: **8** °C
